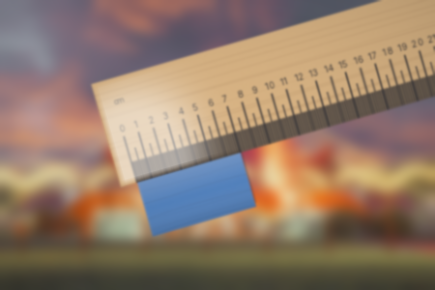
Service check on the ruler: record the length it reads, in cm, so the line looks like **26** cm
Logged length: **7** cm
